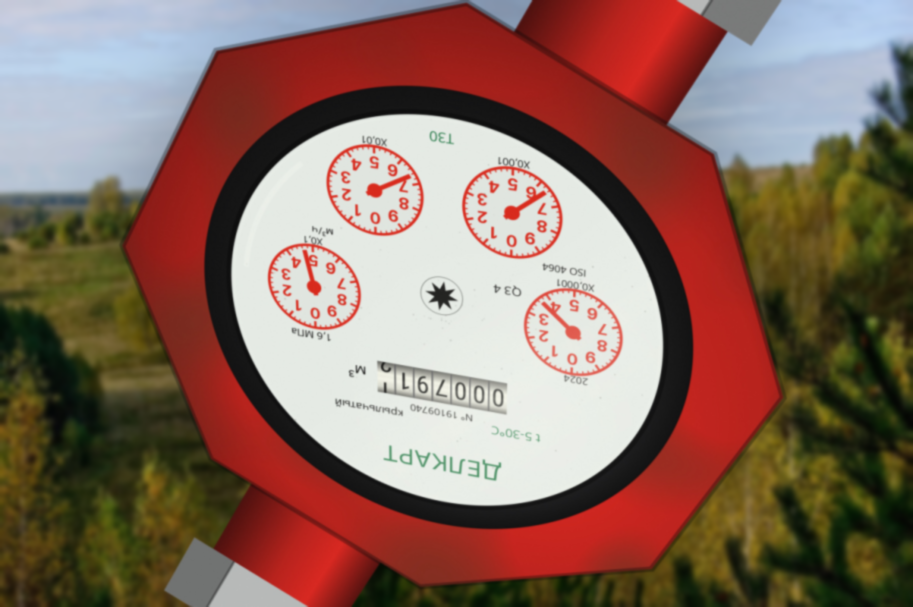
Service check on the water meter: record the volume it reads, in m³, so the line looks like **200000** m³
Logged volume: **7911.4663** m³
